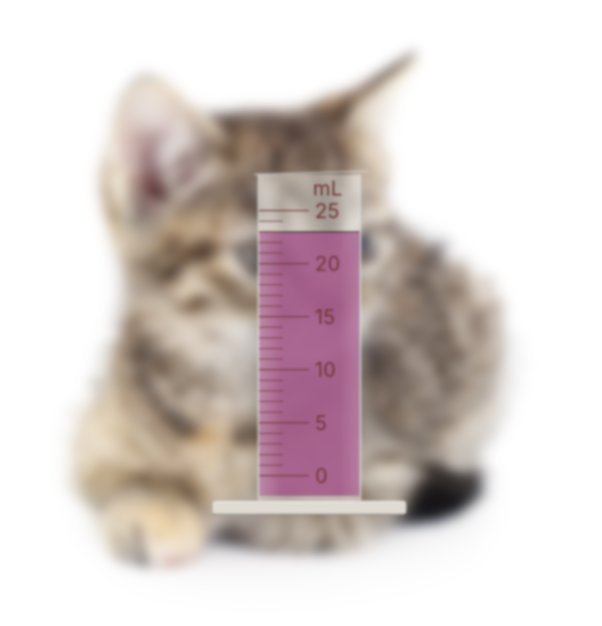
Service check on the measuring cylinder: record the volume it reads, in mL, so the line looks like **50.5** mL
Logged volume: **23** mL
